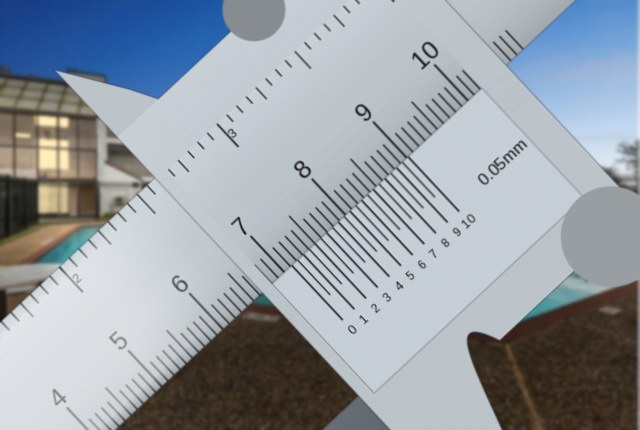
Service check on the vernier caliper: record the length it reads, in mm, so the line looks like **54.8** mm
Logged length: **71.2** mm
